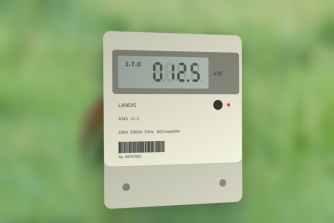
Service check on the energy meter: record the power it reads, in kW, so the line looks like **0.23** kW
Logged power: **12.5** kW
